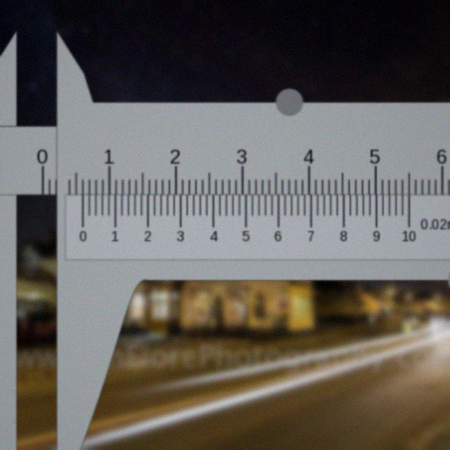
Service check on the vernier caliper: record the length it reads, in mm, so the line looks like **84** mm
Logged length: **6.0** mm
